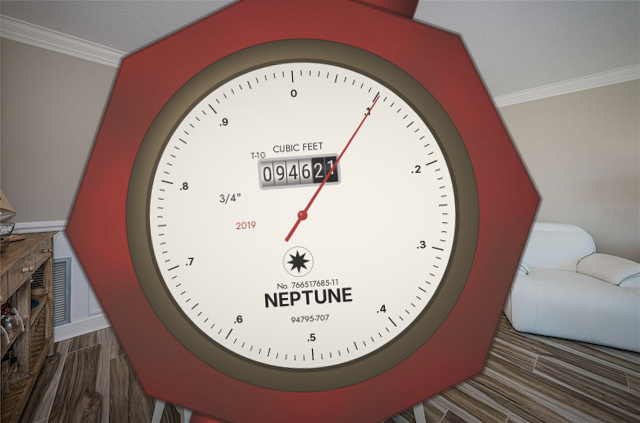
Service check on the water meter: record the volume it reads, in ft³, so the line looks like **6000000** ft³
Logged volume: **94621.10** ft³
